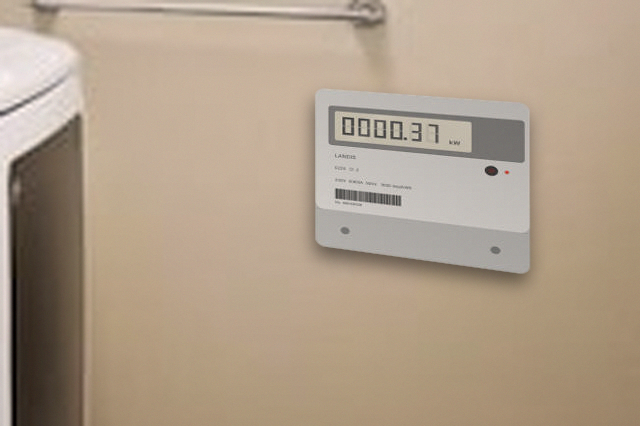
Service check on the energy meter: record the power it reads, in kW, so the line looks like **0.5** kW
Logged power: **0.37** kW
